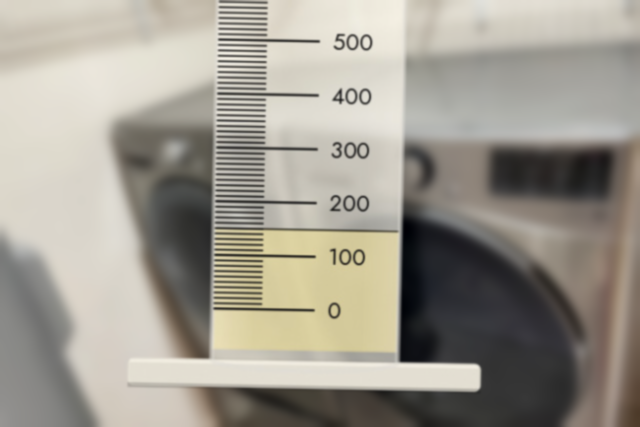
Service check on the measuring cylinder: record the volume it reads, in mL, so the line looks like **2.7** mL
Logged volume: **150** mL
